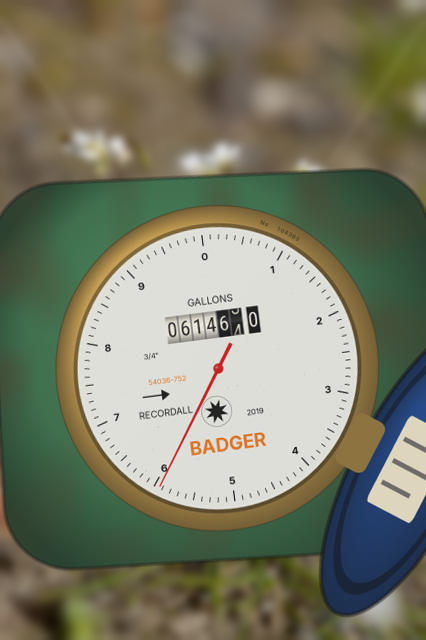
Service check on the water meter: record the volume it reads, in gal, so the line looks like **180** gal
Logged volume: **614635.9** gal
